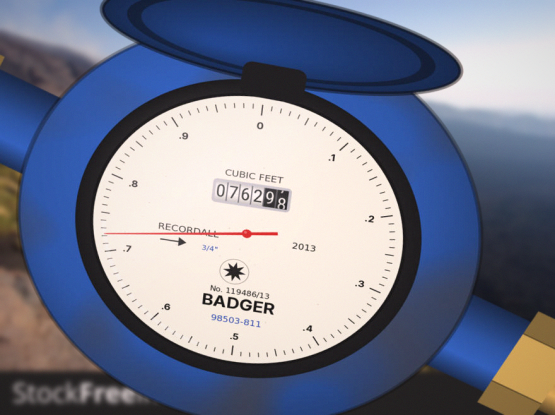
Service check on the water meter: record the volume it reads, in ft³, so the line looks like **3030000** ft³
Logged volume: **76297.72** ft³
